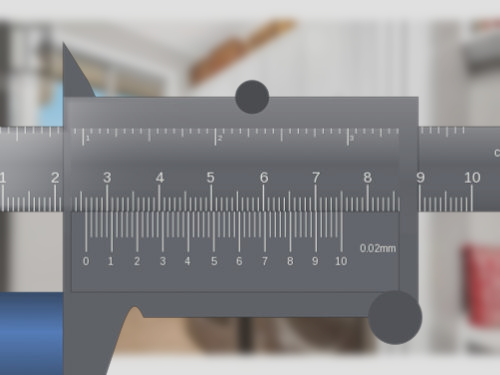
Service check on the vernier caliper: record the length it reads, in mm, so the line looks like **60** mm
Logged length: **26.0** mm
